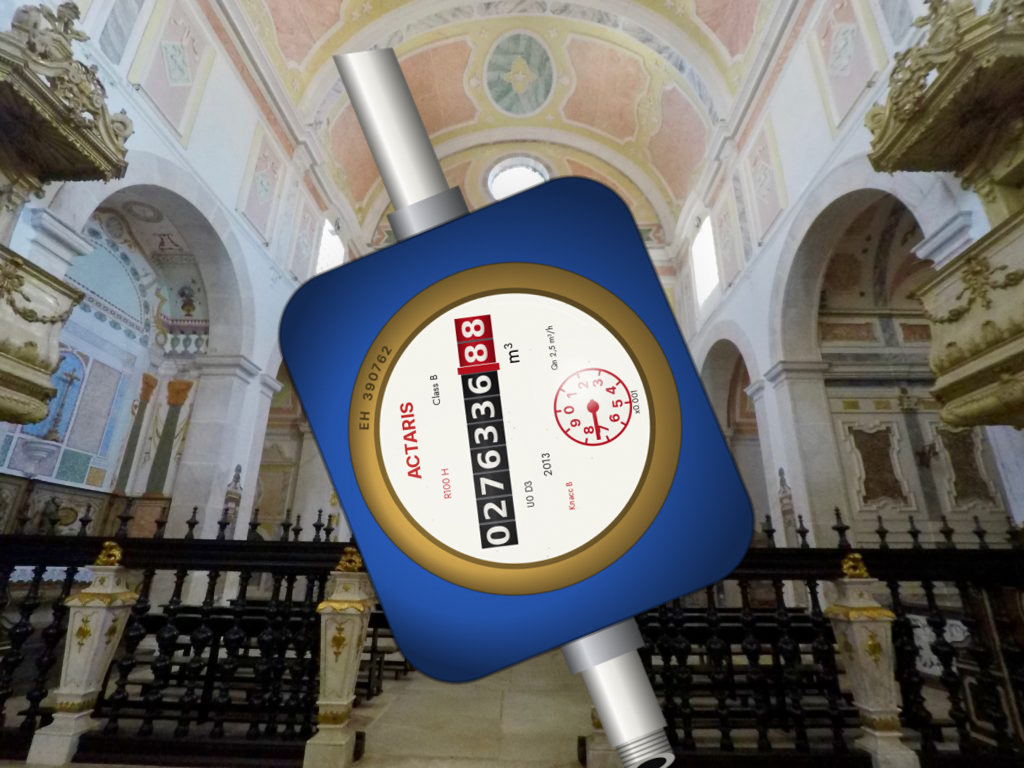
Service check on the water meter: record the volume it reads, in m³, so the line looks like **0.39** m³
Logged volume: **276336.887** m³
